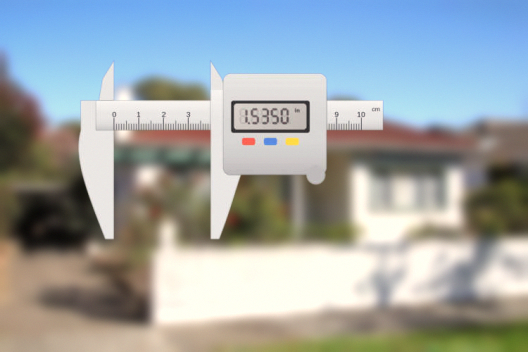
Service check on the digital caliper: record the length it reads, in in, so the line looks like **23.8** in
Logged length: **1.5350** in
